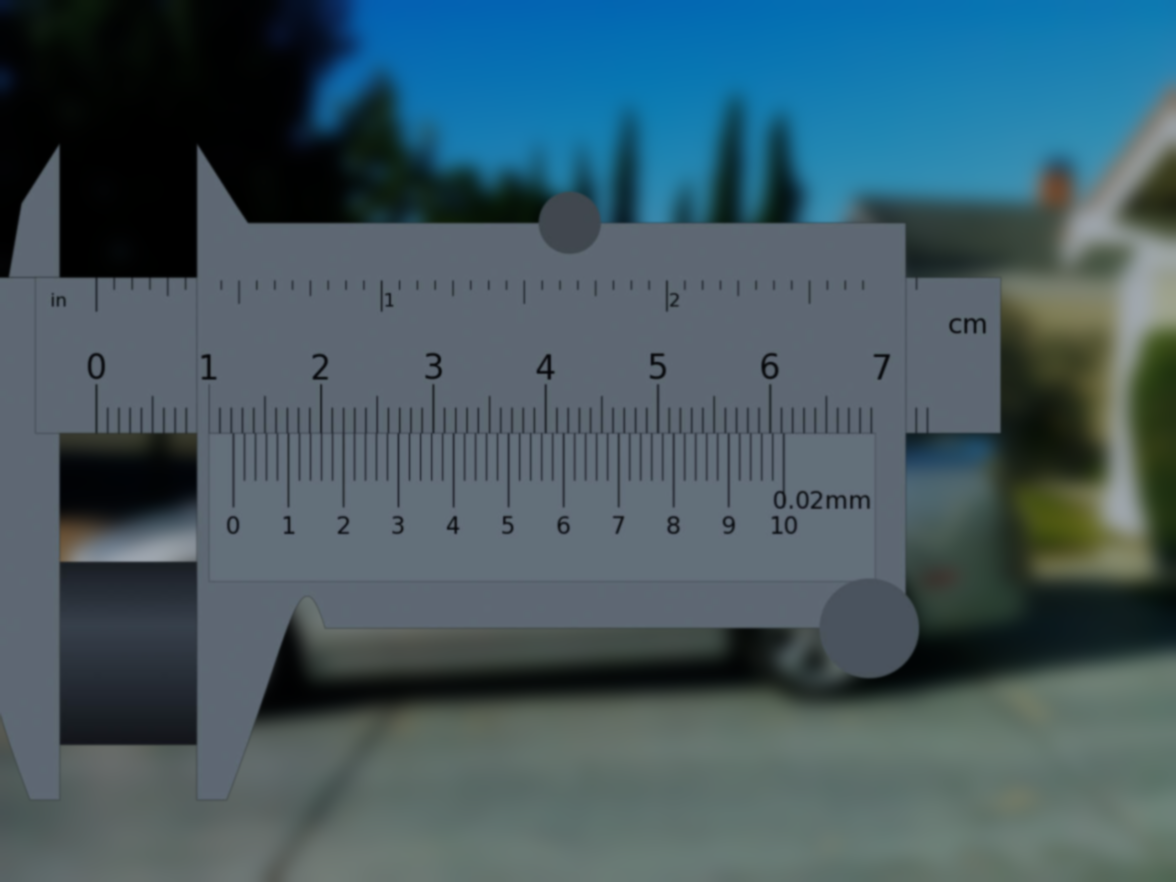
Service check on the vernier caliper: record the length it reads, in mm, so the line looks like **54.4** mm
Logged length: **12.2** mm
